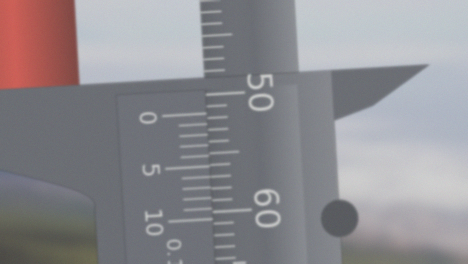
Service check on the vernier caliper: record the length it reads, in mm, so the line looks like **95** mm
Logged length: **51.6** mm
